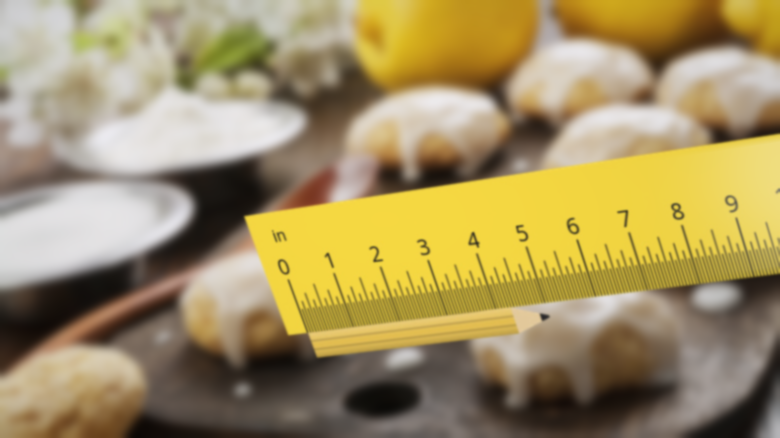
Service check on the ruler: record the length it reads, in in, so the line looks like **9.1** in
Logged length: **5** in
